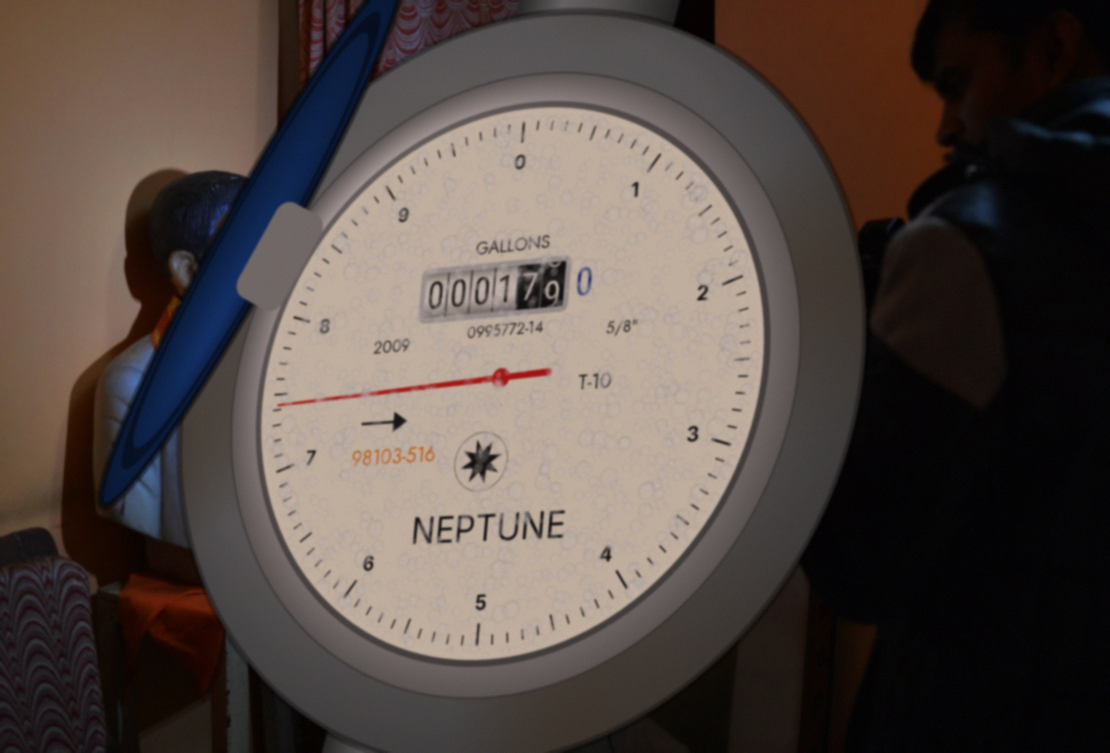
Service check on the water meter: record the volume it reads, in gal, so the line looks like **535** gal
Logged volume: **1787.4** gal
